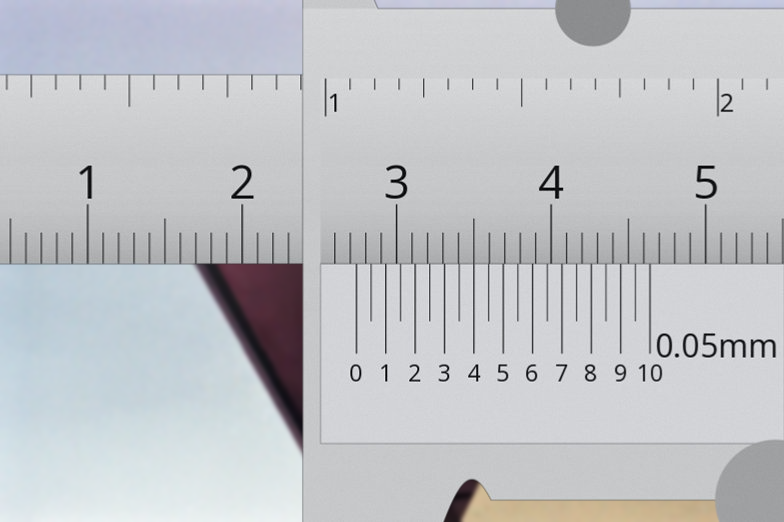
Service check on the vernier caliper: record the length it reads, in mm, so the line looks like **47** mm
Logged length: **27.4** mm
